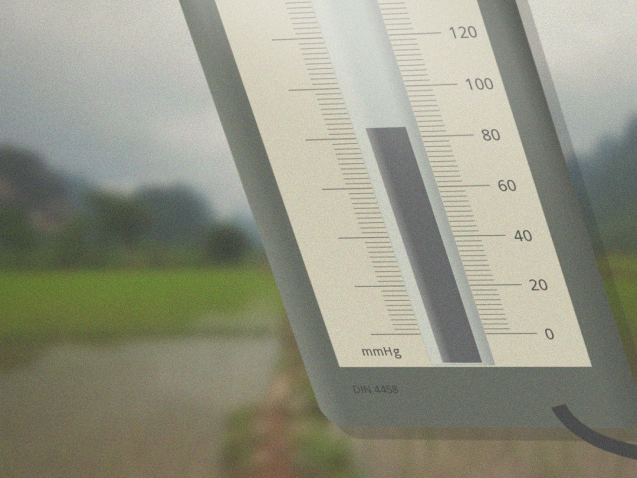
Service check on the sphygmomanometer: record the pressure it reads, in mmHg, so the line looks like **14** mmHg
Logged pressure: **84** mmHg
